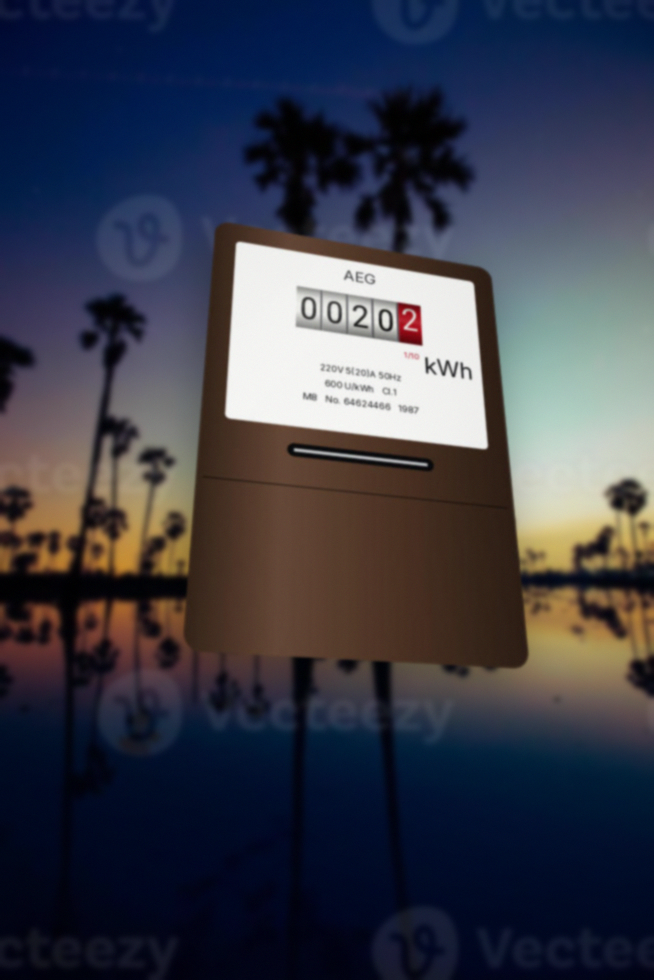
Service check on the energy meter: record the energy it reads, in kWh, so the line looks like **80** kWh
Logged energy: **20.2** kWh
